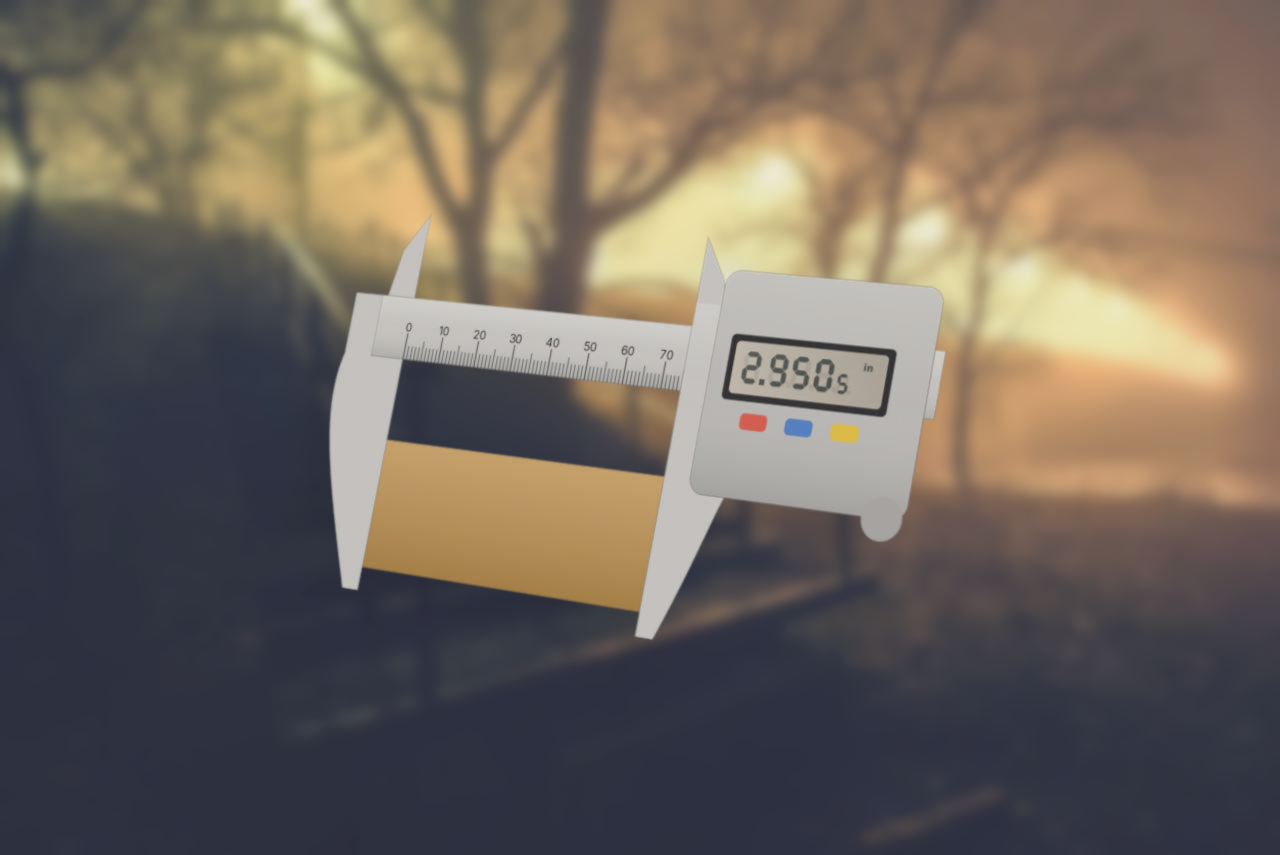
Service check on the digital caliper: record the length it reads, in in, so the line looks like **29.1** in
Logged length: **2.9505** in
